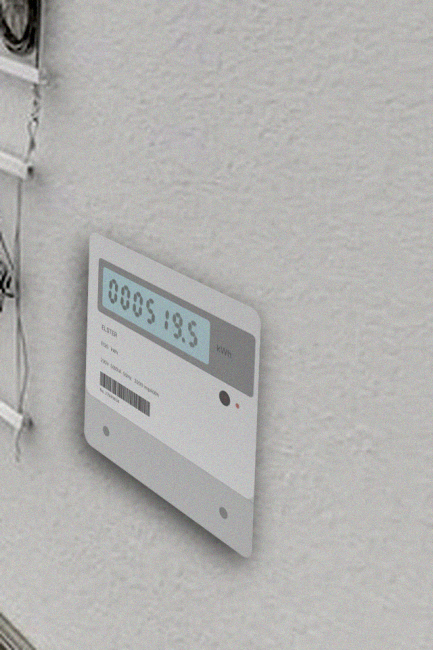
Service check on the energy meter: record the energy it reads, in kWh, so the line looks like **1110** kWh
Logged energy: **519.5** kWh
